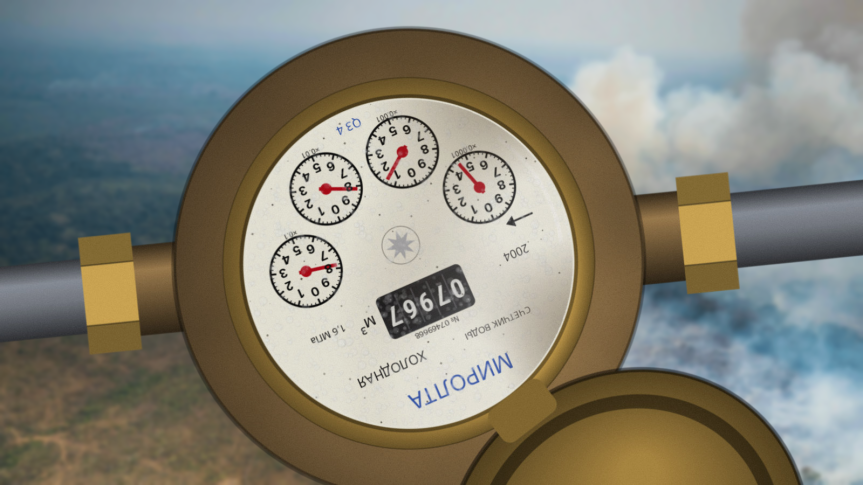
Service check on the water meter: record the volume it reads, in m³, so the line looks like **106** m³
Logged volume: **7967.7814** m³
